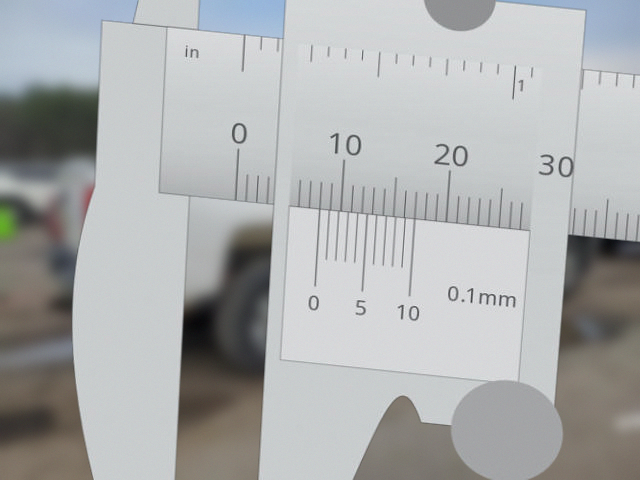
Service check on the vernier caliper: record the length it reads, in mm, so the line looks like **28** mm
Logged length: **8.0** mm
